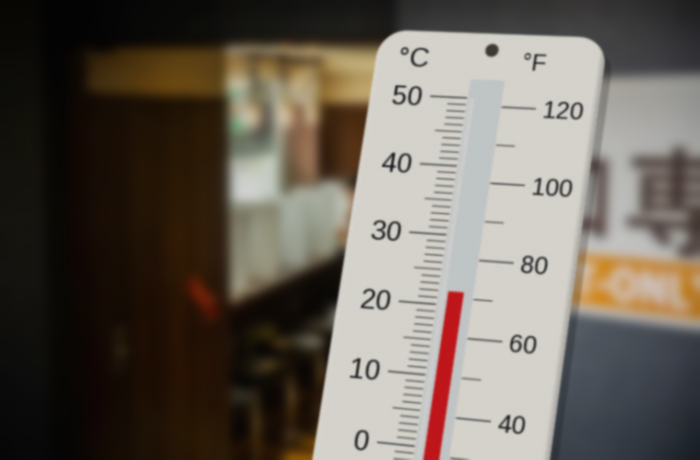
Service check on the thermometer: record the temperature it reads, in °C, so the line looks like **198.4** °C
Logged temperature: **22** °C
